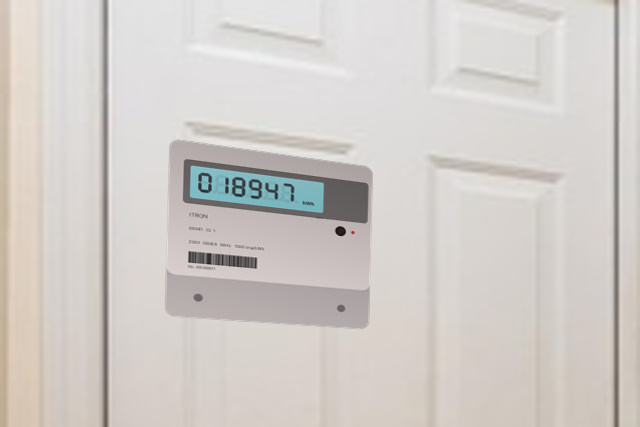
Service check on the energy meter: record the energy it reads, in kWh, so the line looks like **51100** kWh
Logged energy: **18947** kWh
